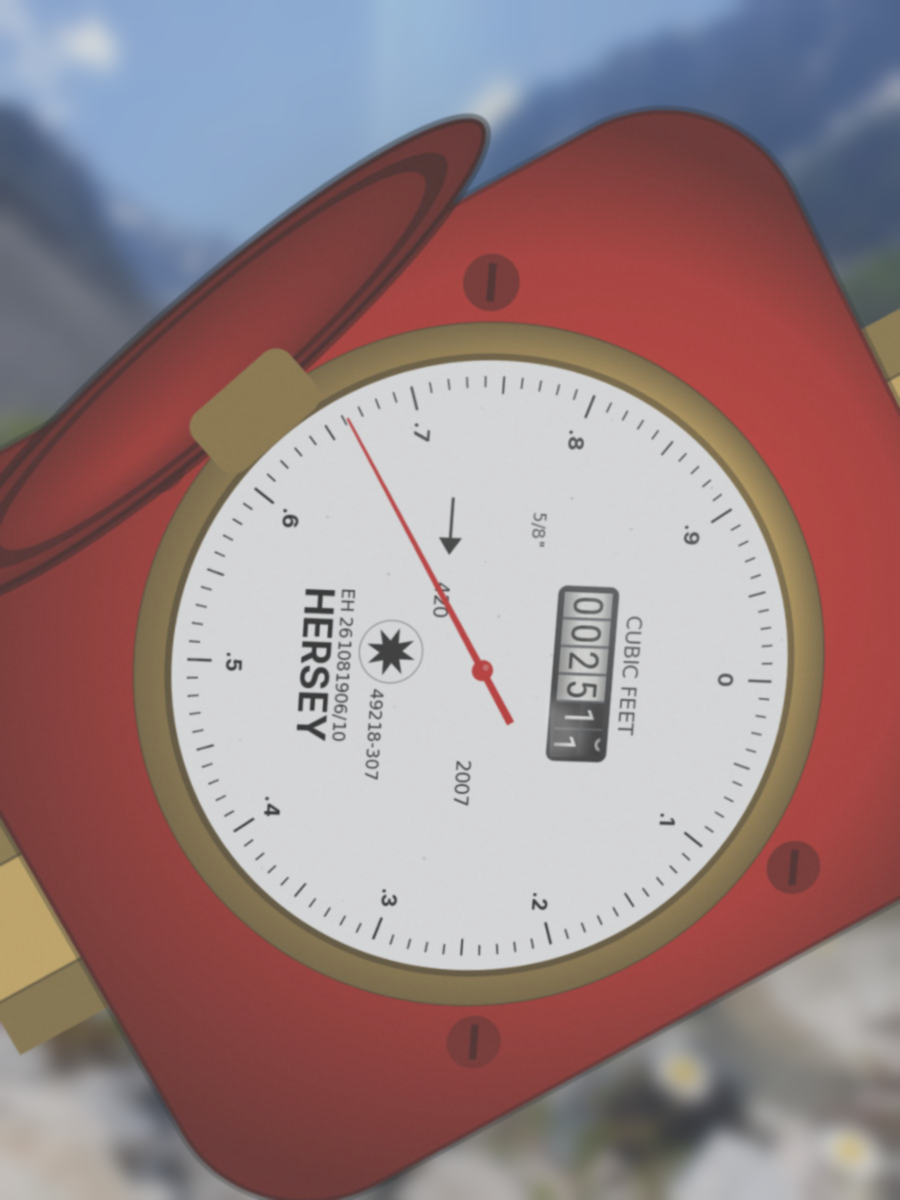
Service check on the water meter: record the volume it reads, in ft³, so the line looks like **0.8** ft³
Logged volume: **2510.66** ft³
